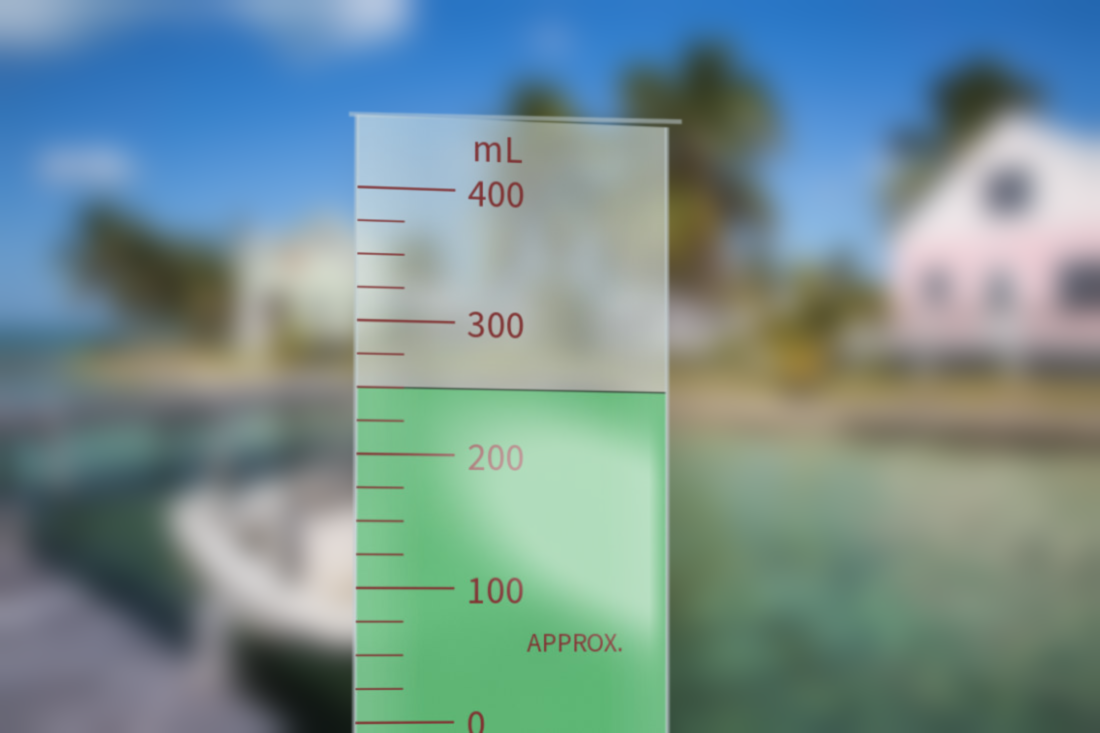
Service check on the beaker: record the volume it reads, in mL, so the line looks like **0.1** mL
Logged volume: **250** mL
